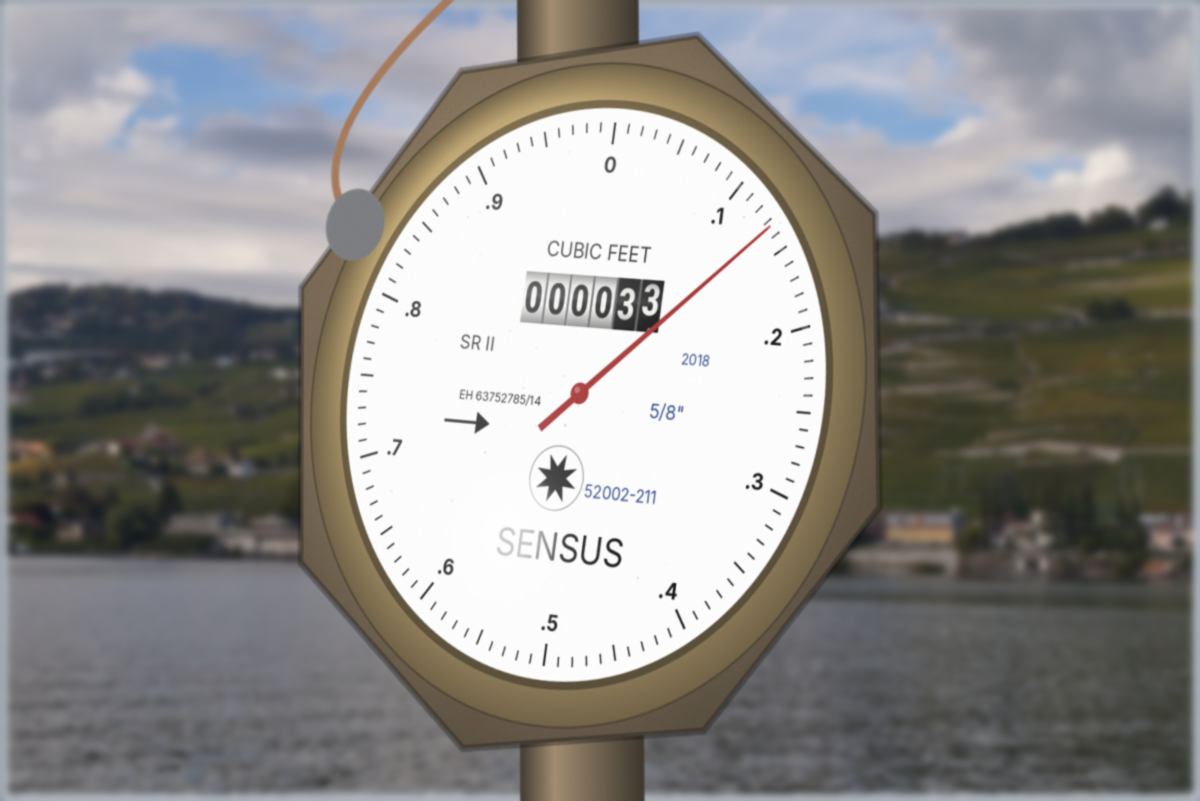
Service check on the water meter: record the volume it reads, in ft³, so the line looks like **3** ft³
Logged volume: **33.13** ft³
